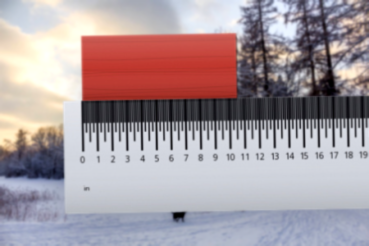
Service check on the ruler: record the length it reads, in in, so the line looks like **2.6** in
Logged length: **10.5** in
